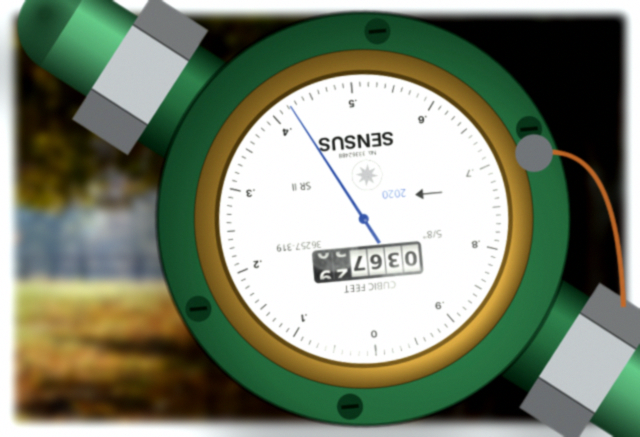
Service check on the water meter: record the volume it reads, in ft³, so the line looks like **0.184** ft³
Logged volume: **36729.42** ft³
